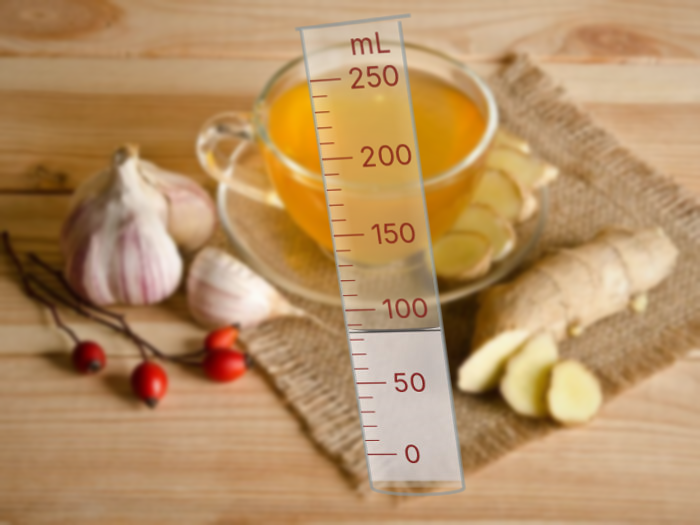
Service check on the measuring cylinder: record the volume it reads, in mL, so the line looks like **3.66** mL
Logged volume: **85** mL
